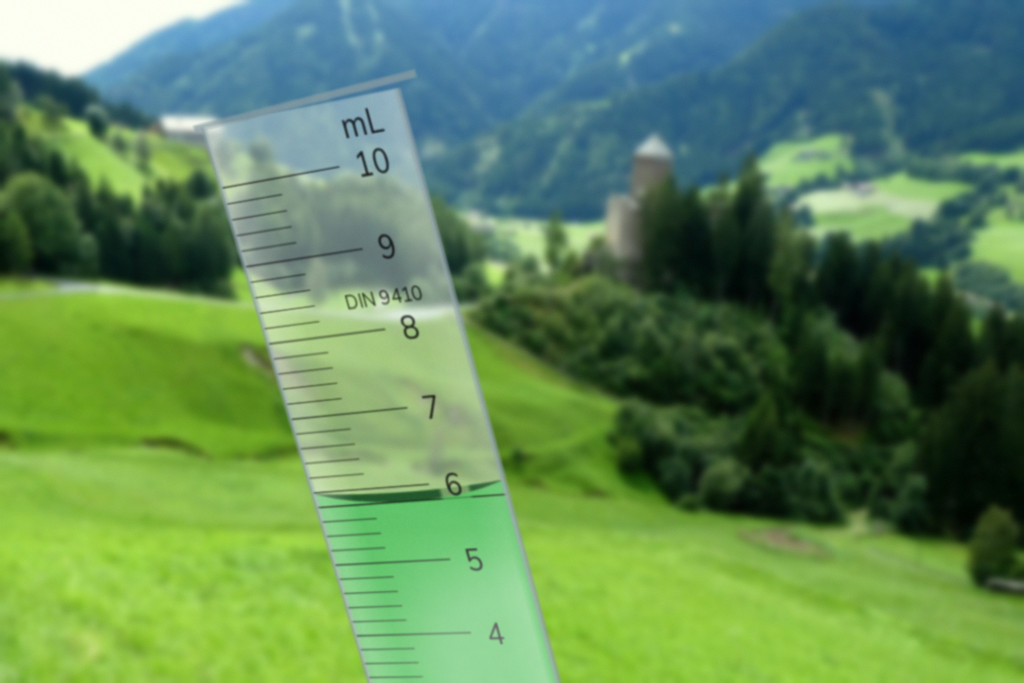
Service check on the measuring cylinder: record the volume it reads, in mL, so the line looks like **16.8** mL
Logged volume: **5.8** mL
